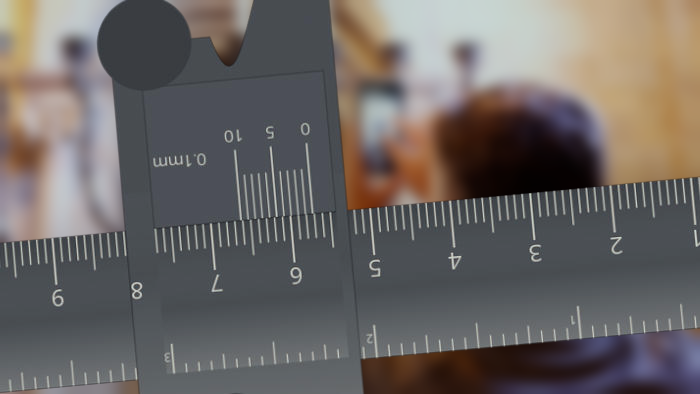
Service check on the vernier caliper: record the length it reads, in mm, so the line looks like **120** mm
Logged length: **57.2** mm
